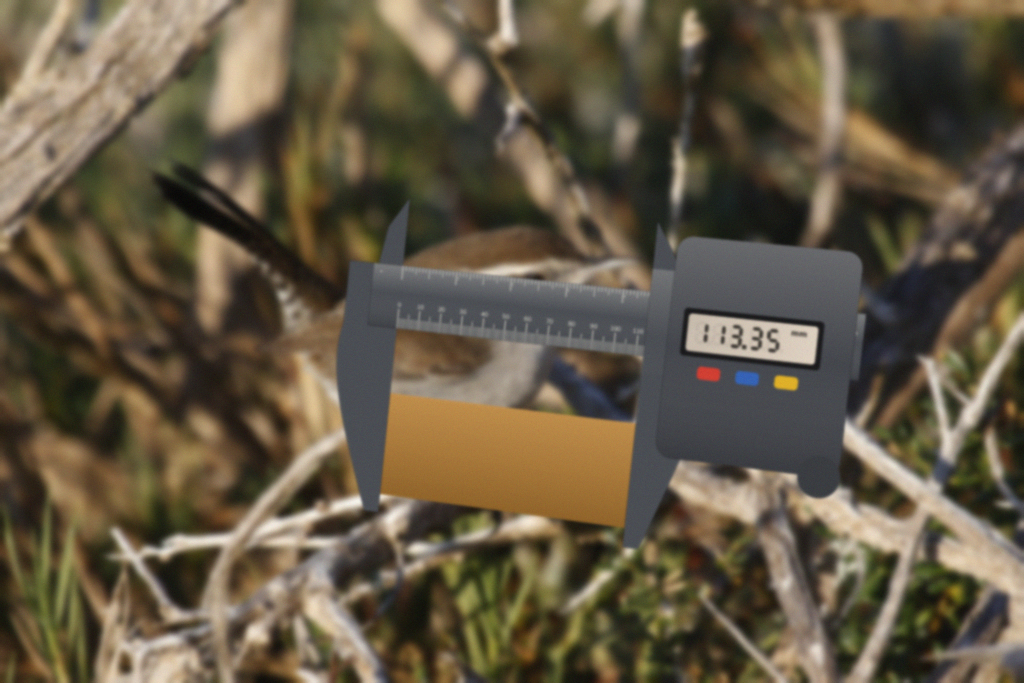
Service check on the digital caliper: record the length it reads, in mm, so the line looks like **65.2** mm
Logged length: **113.35** mm
